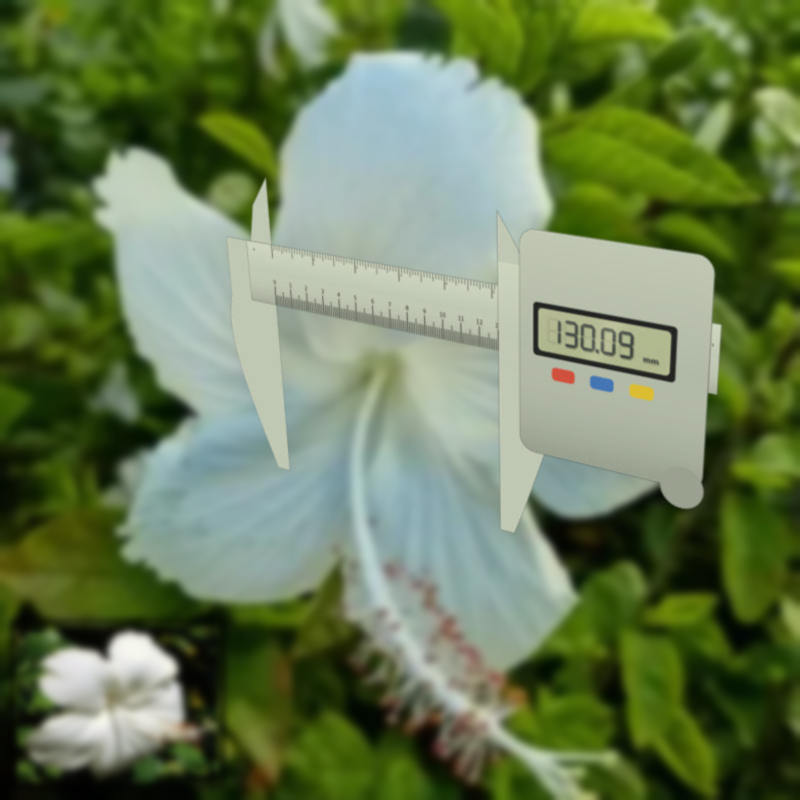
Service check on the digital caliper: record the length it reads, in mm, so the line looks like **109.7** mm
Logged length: **130.09** mm
